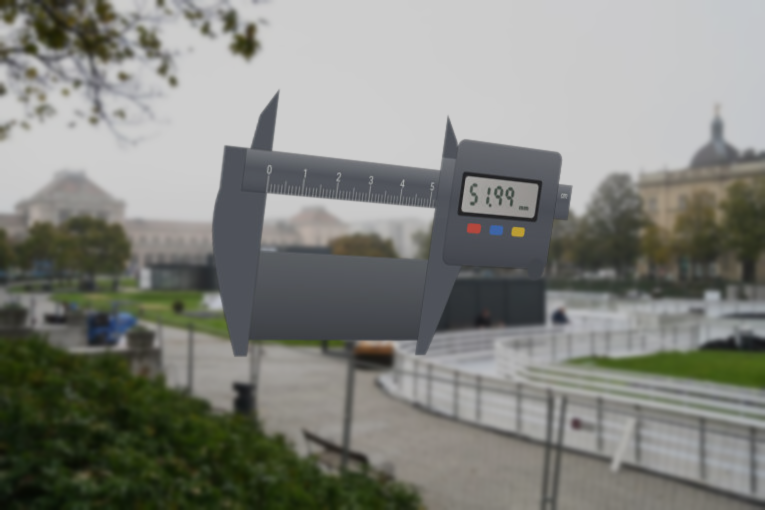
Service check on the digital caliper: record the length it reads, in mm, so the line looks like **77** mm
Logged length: **51.99** mm
